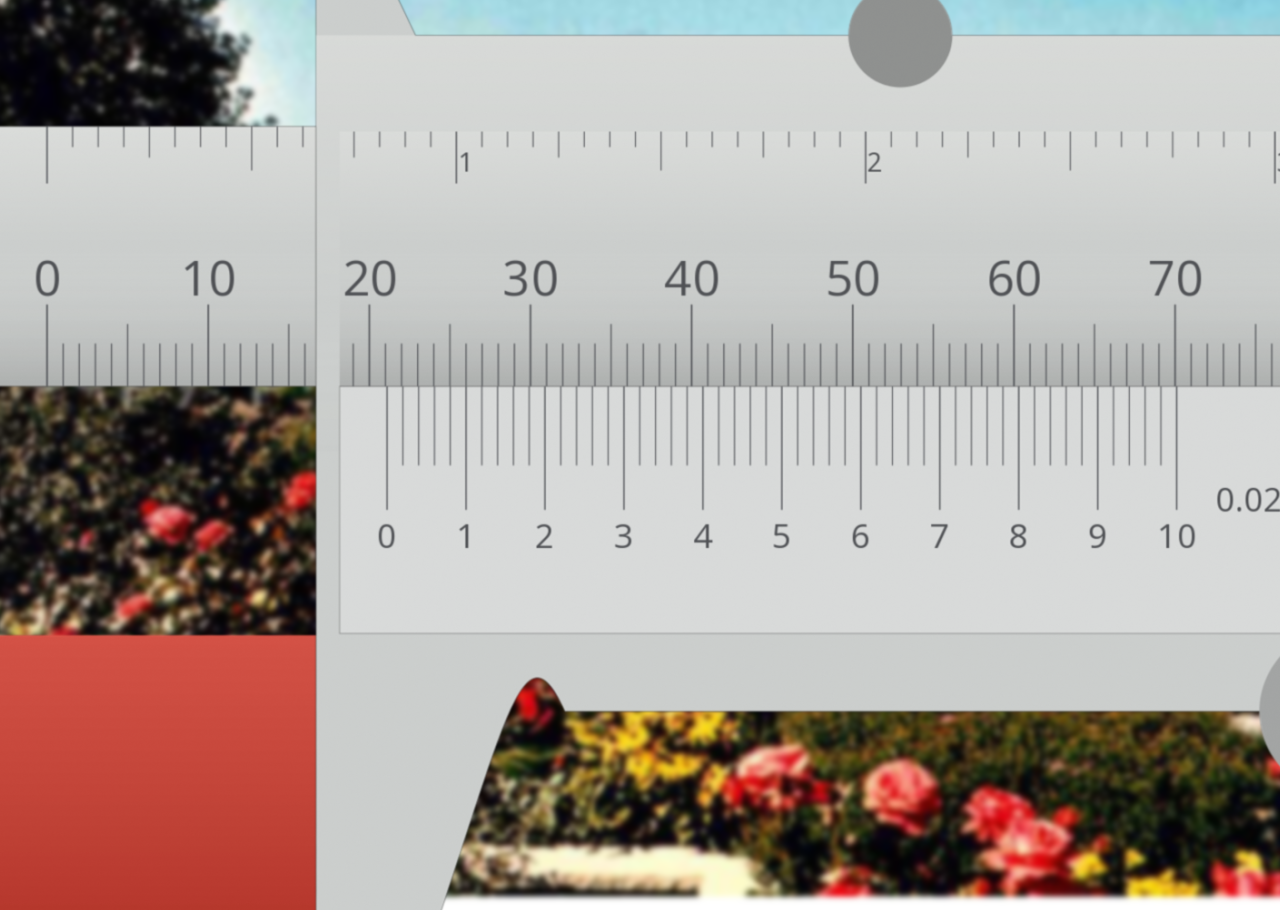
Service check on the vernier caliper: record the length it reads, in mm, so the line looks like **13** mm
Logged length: **21.1** mm
